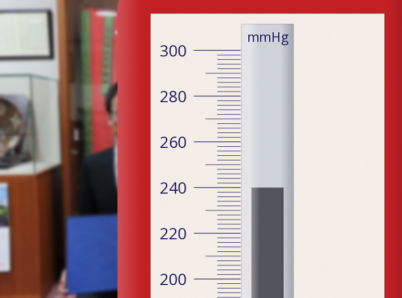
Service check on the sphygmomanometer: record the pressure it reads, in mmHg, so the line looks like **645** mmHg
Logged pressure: **240** mmHg
